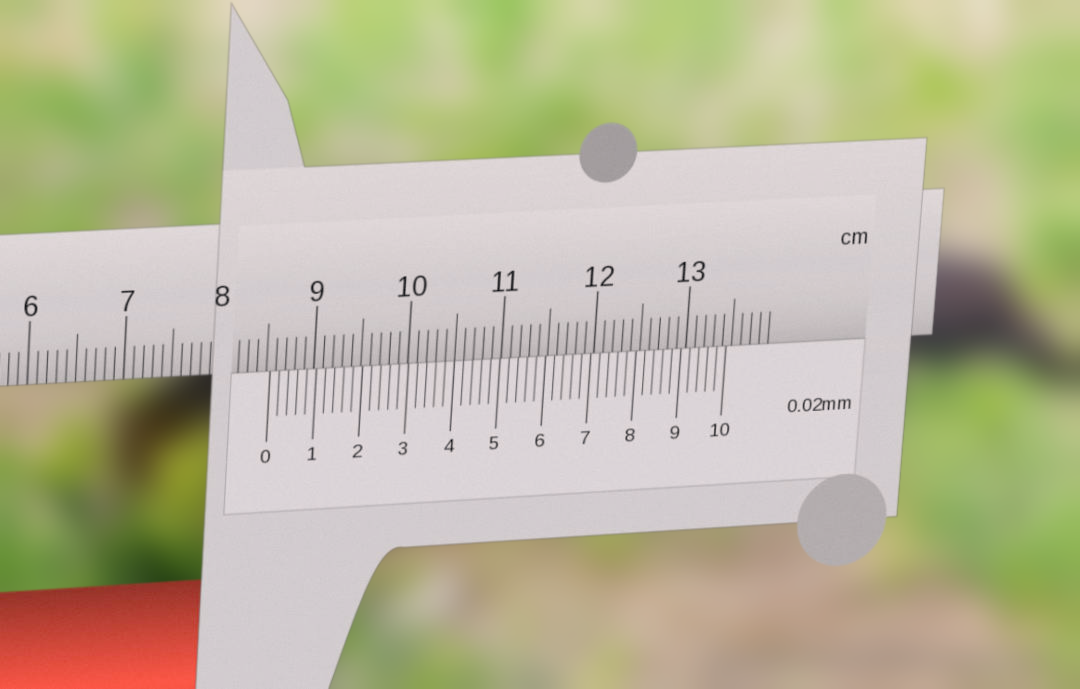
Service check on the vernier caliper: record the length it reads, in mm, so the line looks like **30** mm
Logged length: **85.4** mm
